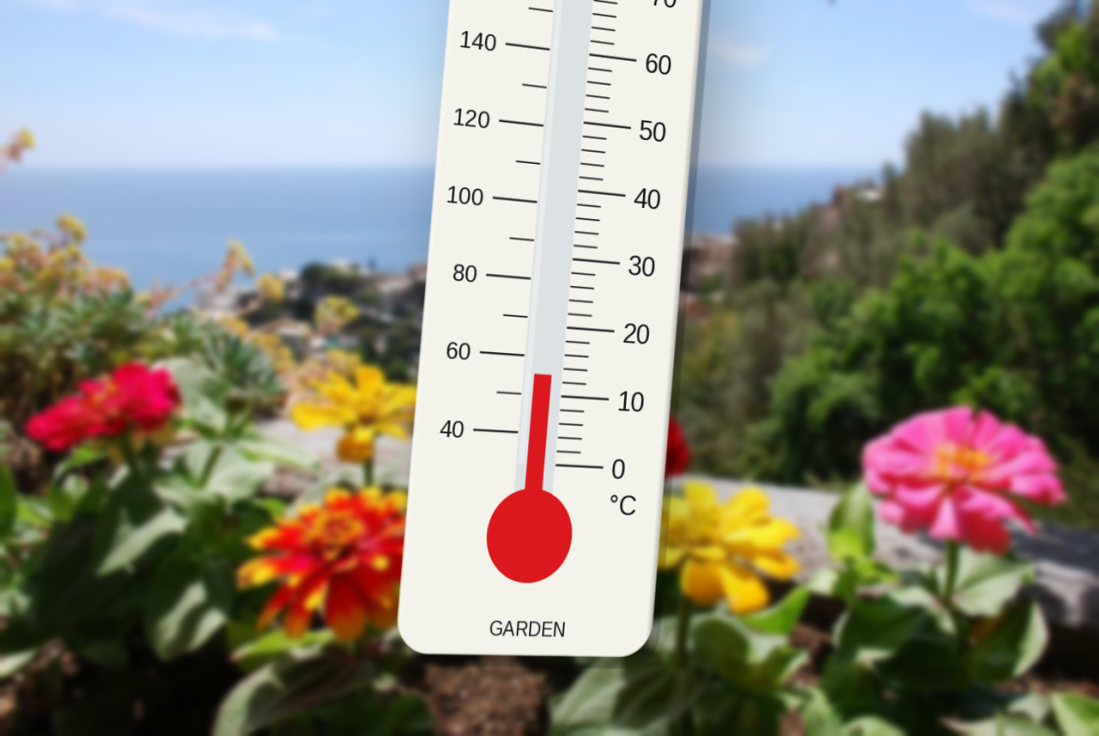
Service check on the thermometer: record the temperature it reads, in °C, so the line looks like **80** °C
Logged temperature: **13** °C
